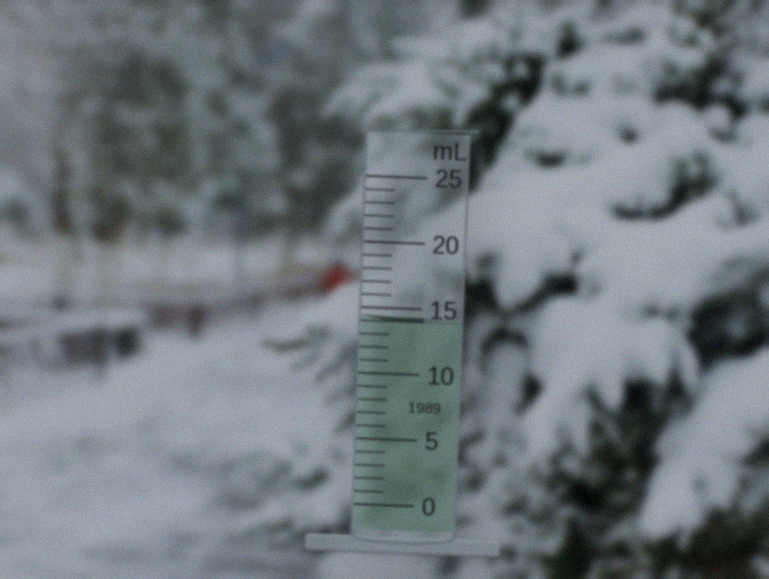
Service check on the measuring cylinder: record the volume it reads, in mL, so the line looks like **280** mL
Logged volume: **14** mL
